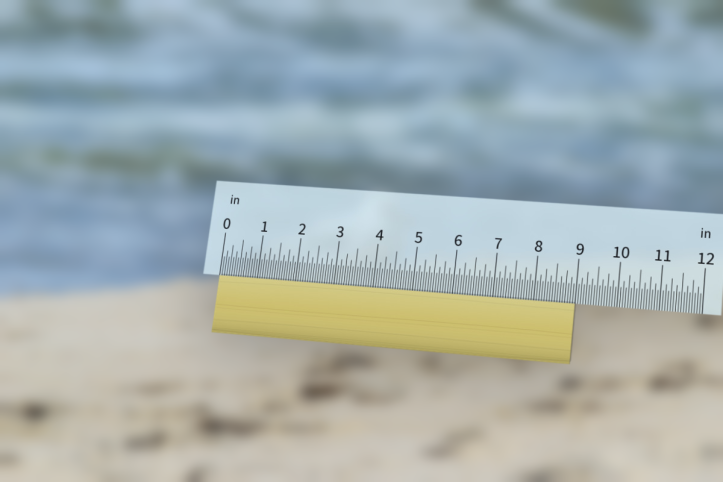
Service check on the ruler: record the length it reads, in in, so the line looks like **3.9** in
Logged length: **9** in
